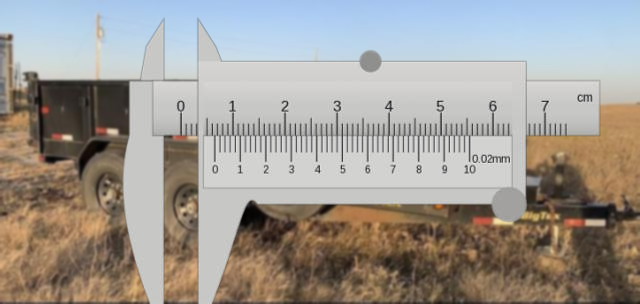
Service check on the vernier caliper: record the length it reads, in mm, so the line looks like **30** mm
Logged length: **6.5** mm
